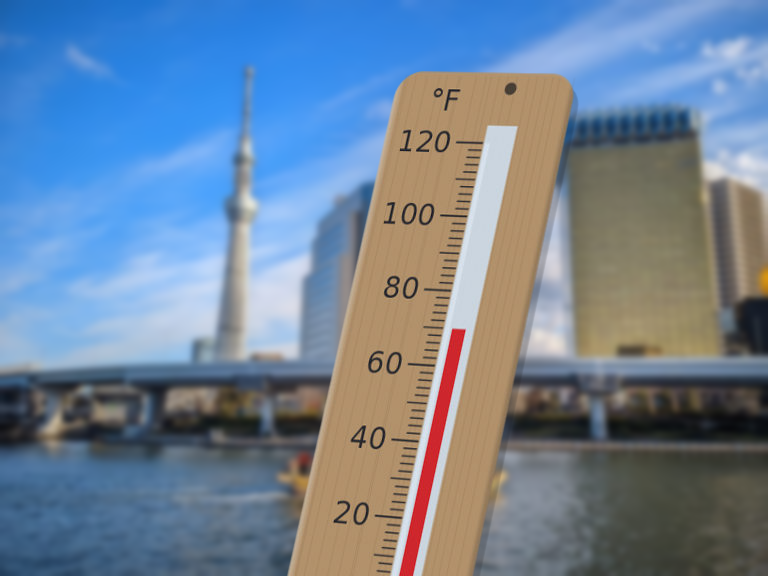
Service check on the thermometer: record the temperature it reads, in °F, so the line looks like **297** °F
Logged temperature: **70** °F
